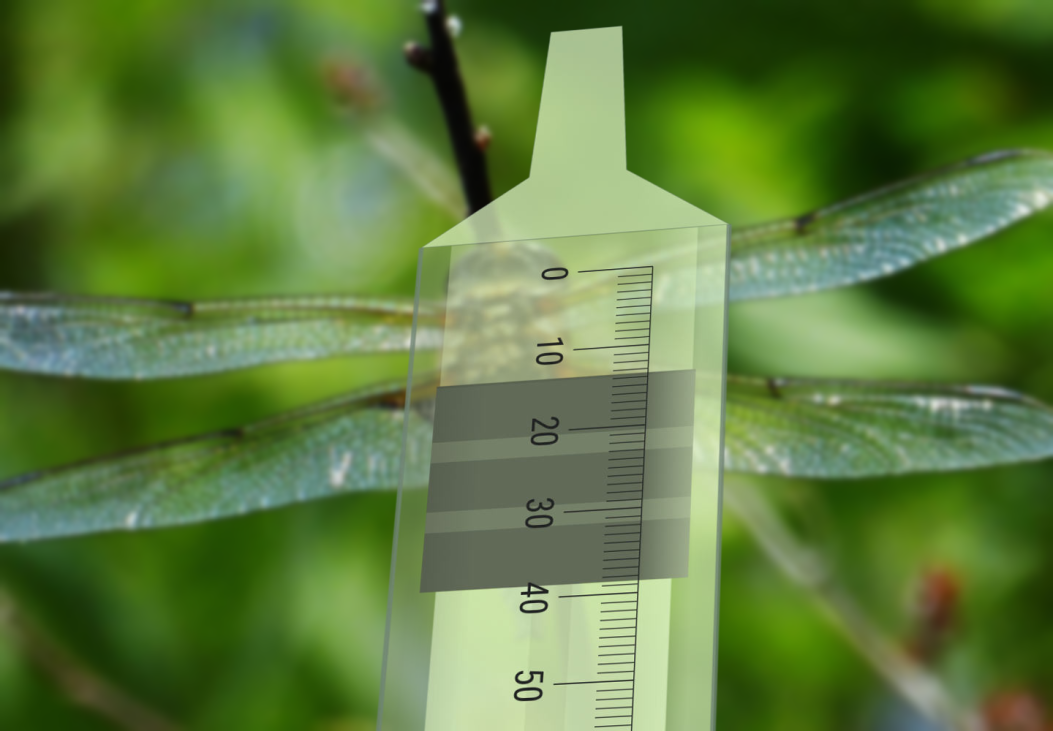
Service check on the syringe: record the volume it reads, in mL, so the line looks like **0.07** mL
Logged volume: **13.5** mL
